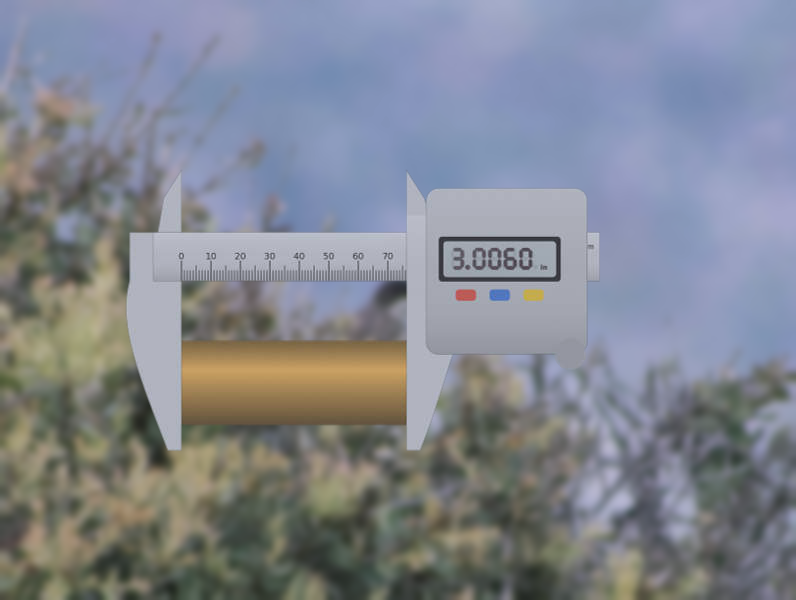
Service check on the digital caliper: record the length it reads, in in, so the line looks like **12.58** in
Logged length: **3.0060** in
